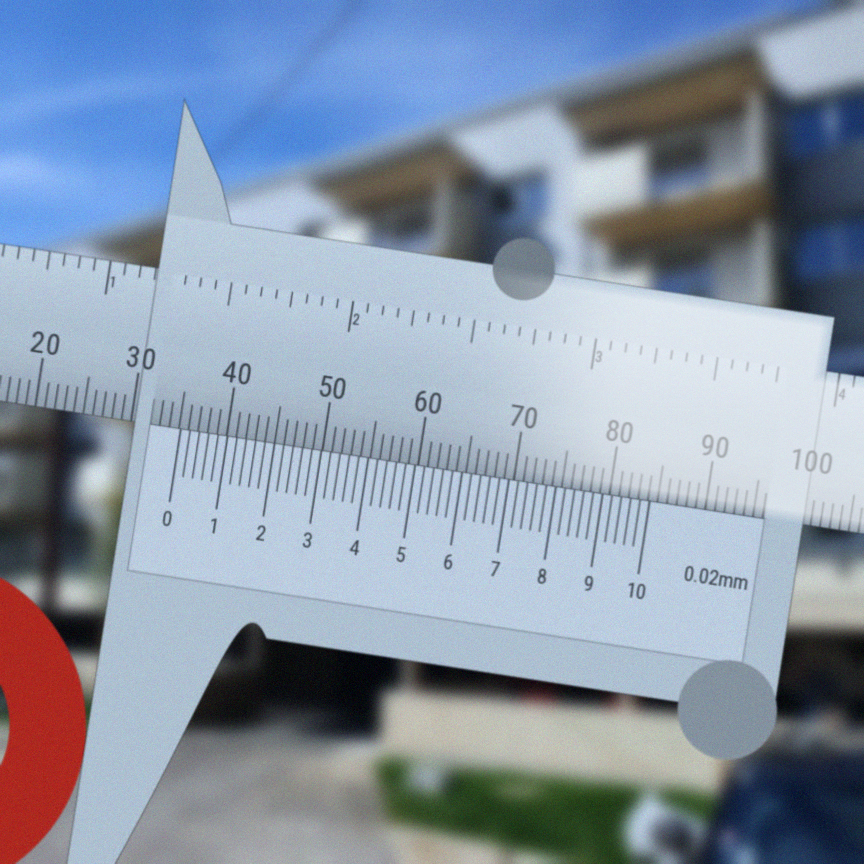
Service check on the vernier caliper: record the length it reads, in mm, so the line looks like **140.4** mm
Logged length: **35.2** mm
